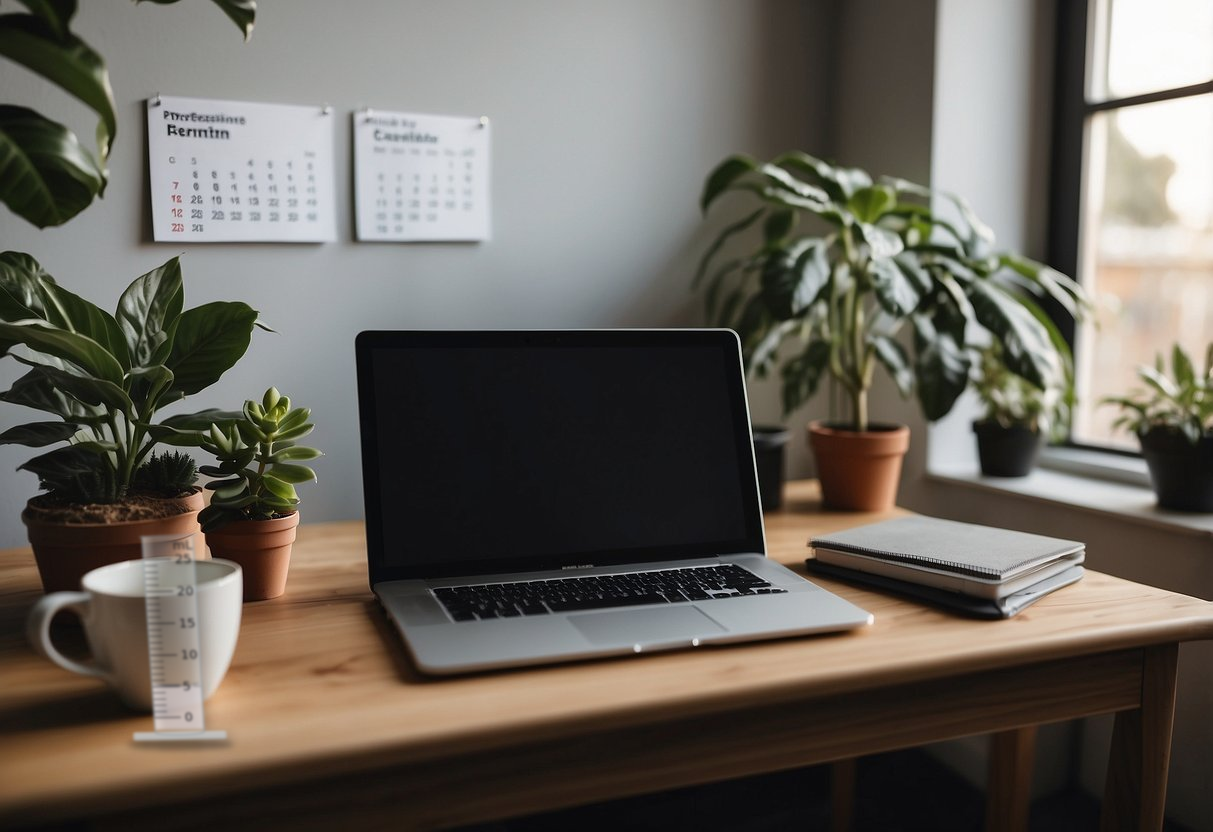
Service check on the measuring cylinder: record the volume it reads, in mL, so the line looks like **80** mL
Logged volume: **5** mL
